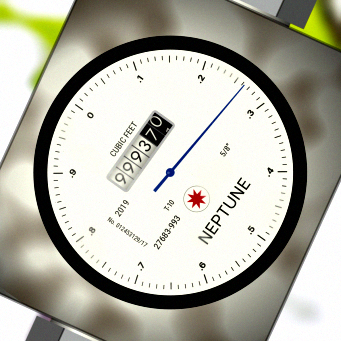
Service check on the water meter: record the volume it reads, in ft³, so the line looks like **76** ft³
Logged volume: **999370.26** ft³
